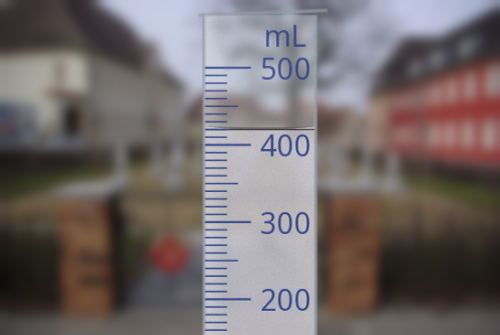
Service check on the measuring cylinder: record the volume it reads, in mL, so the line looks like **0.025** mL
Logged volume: **420** mL
